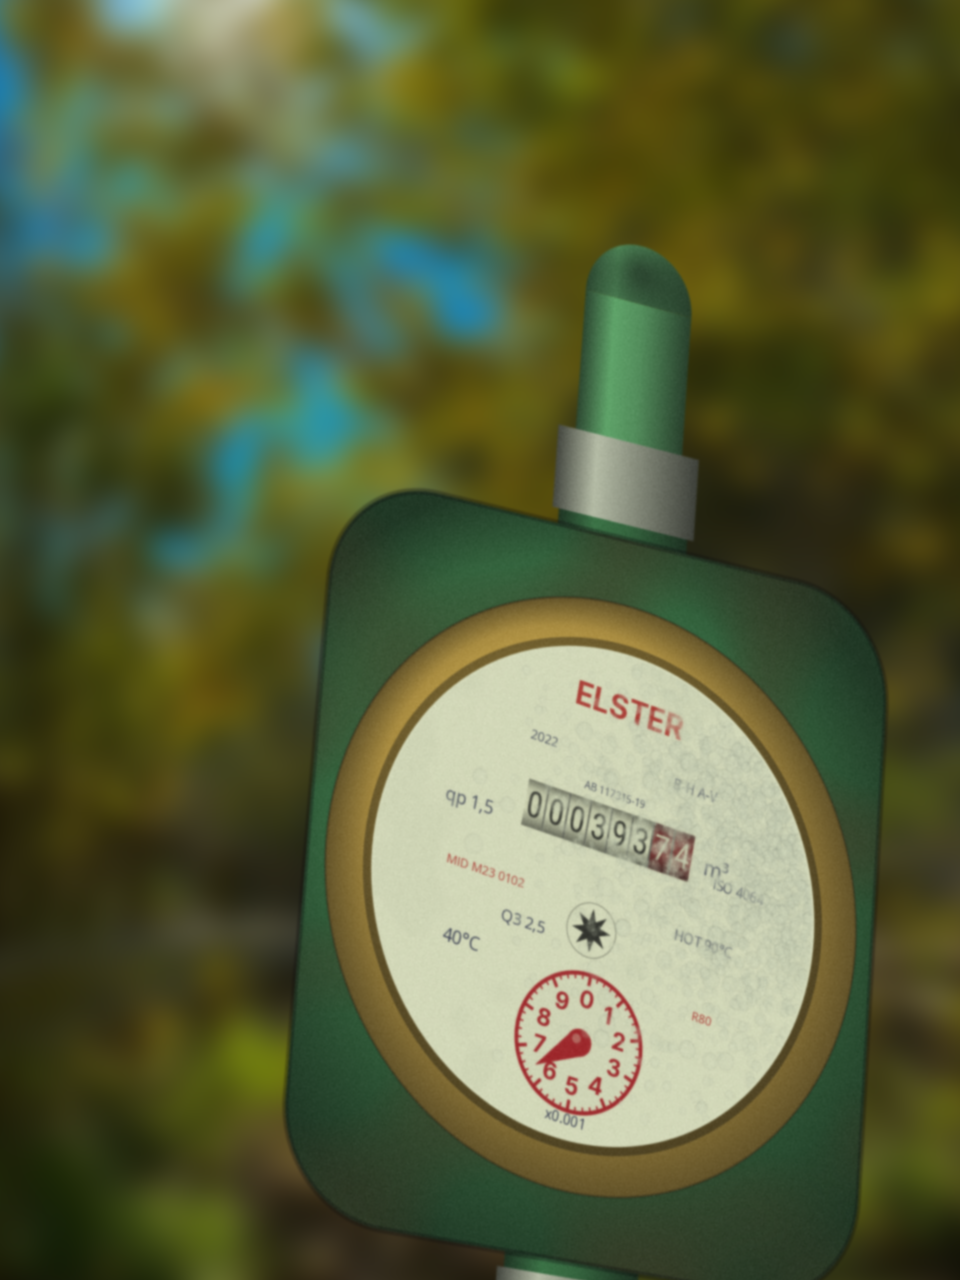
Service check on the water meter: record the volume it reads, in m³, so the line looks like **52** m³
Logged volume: **393.746** m³
